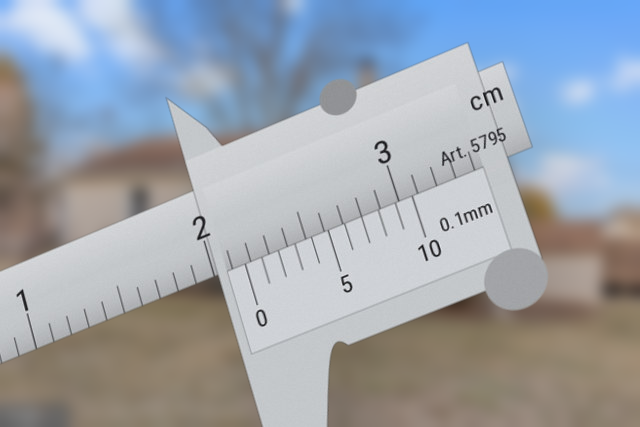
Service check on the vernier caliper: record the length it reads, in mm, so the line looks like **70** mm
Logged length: **21.7** mm
